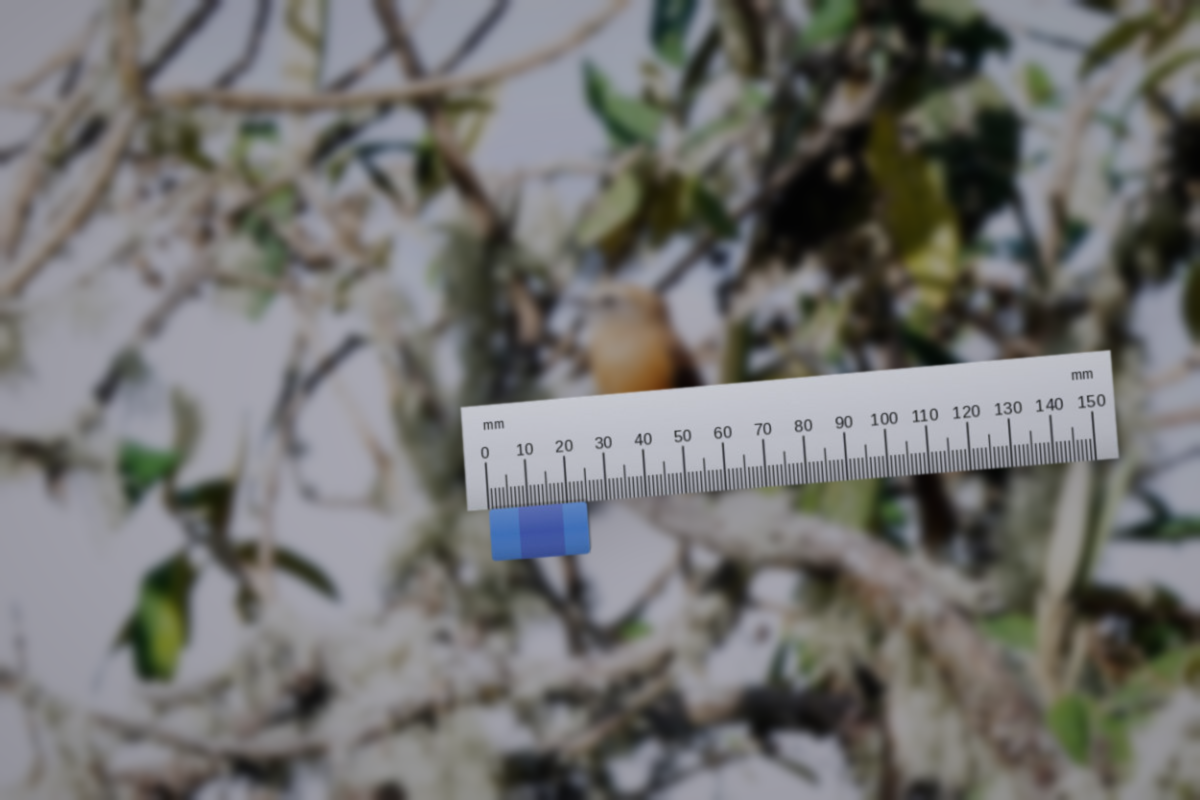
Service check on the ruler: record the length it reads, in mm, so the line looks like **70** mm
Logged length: **25** mm
